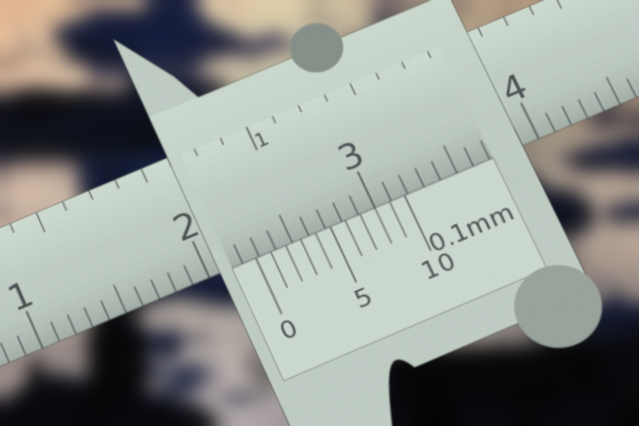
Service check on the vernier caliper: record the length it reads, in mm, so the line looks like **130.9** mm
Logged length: **22.8** mm
